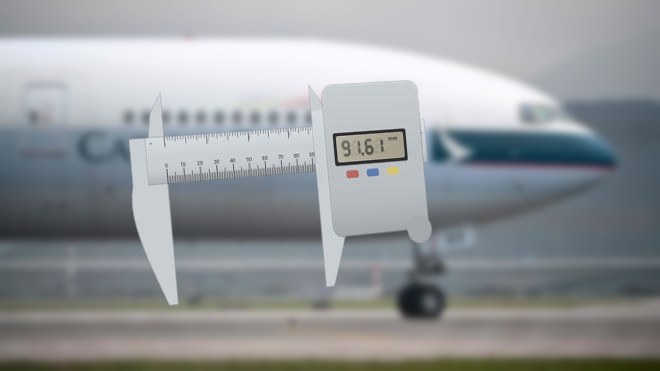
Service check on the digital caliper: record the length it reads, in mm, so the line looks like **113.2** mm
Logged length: **91.61** mm
